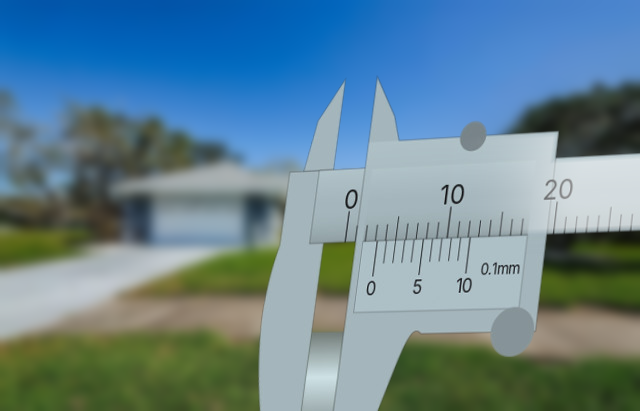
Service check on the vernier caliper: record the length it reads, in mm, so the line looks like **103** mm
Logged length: **3.2** mm
